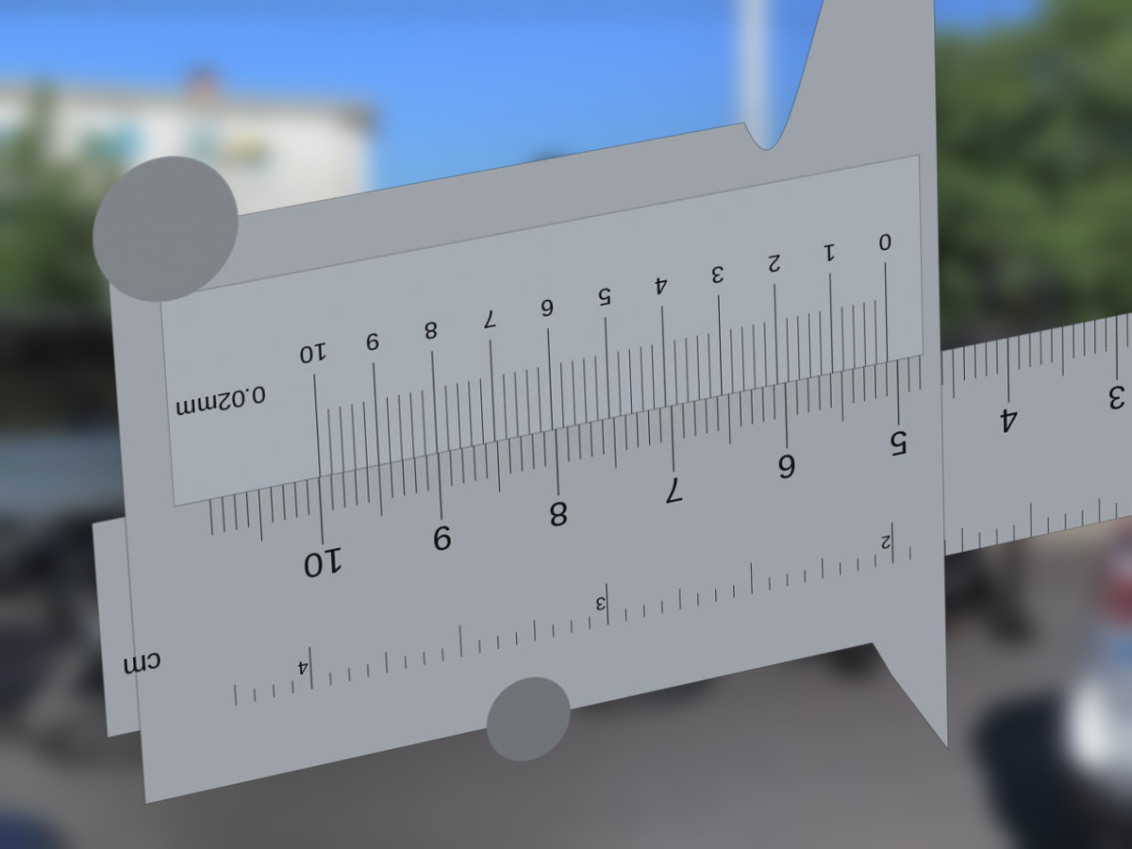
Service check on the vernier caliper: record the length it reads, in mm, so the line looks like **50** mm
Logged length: **50.9** mm
